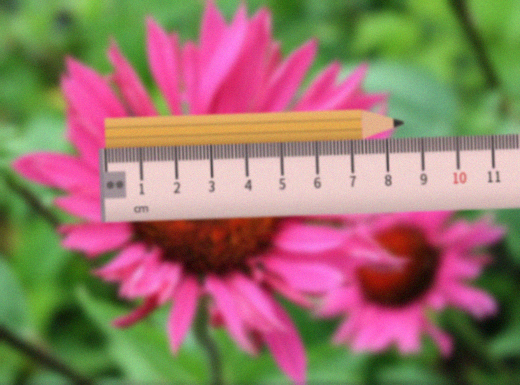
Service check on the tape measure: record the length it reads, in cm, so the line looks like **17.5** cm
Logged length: **8.5** cm
